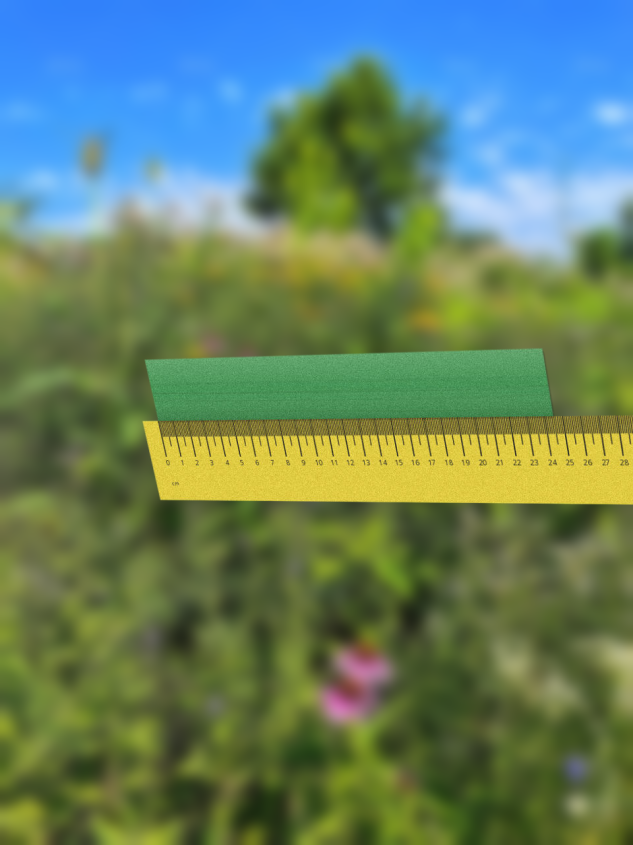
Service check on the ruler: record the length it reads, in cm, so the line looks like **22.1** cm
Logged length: **24.5** cm
